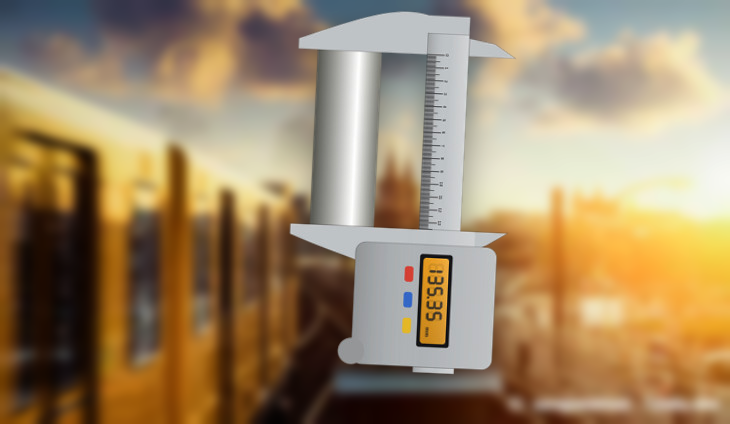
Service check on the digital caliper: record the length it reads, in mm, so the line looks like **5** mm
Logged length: **135.35** mm
